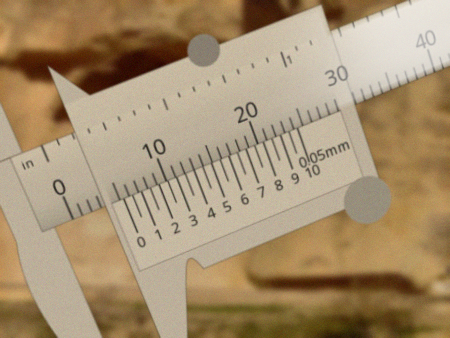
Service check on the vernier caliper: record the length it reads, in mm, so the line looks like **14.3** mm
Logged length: **5.4** mm
